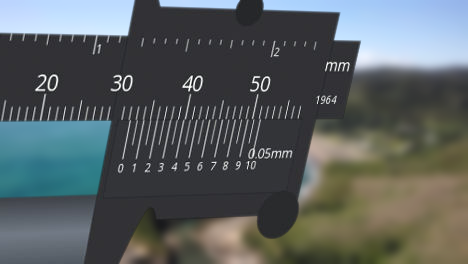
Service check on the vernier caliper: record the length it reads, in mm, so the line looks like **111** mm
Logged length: **32.2** mm
